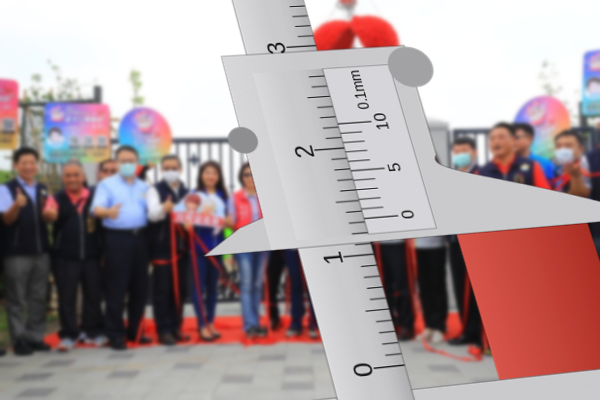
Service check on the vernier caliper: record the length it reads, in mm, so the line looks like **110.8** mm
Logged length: **13.3** mm
